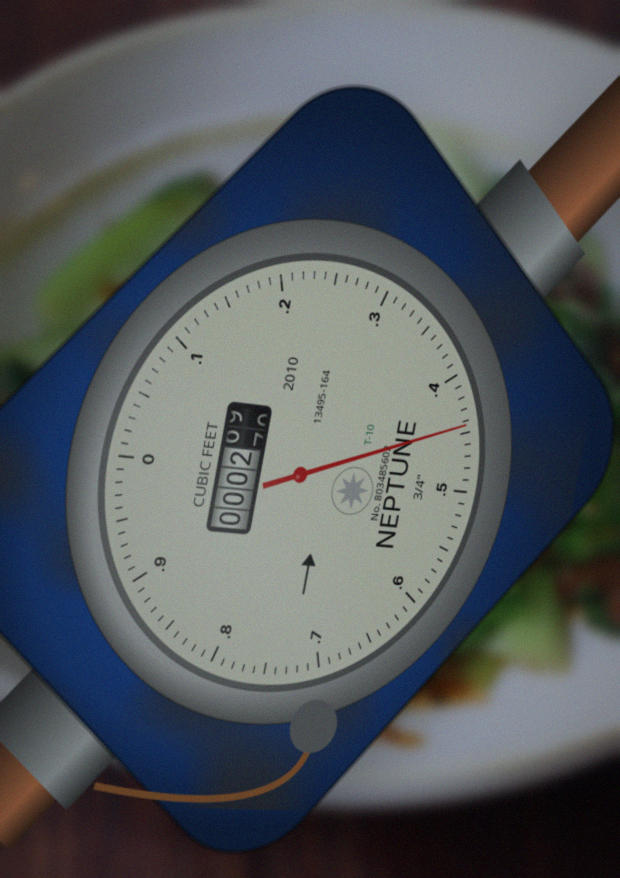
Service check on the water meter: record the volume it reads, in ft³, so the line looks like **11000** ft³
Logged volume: **269.44** ft³
